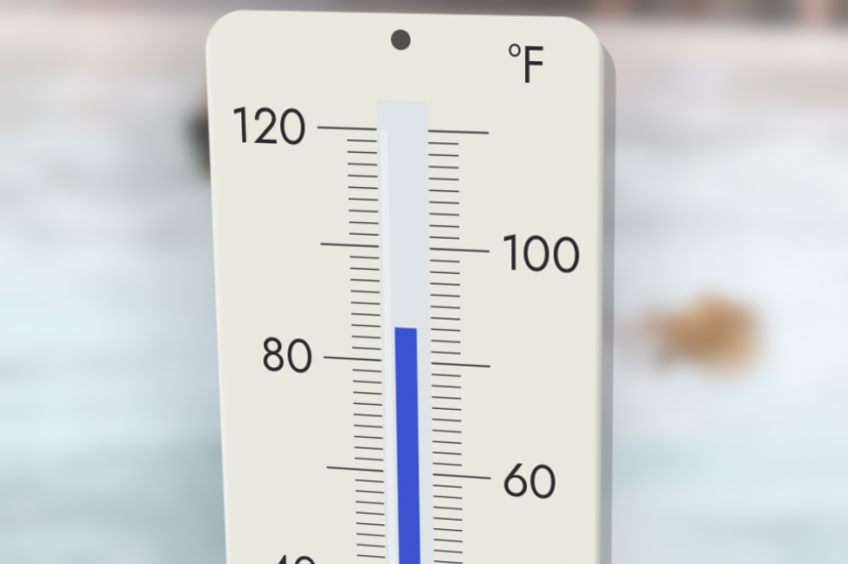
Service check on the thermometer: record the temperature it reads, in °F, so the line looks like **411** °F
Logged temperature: **86** °F
